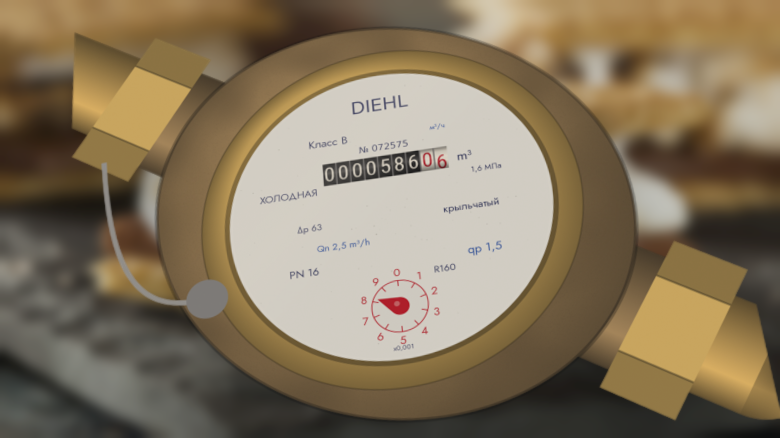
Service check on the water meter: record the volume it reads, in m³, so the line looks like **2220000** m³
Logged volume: **586.058** m³
